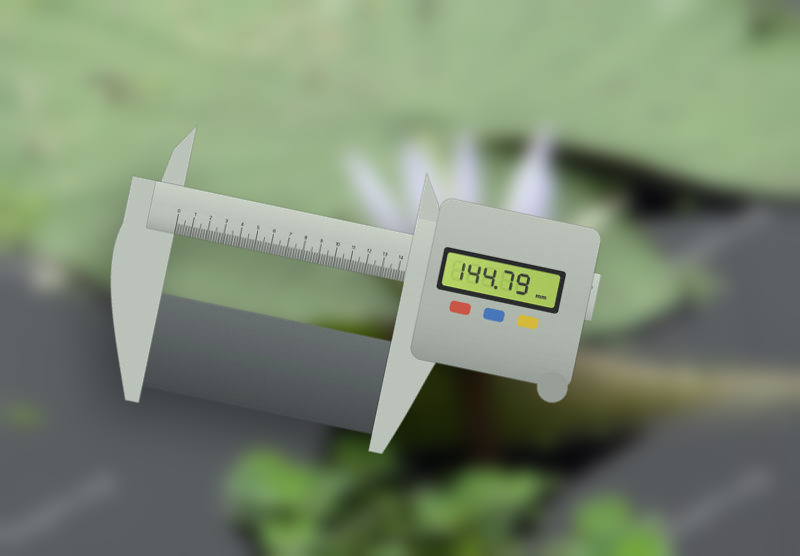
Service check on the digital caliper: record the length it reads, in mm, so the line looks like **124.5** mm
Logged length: **144.79** mm
